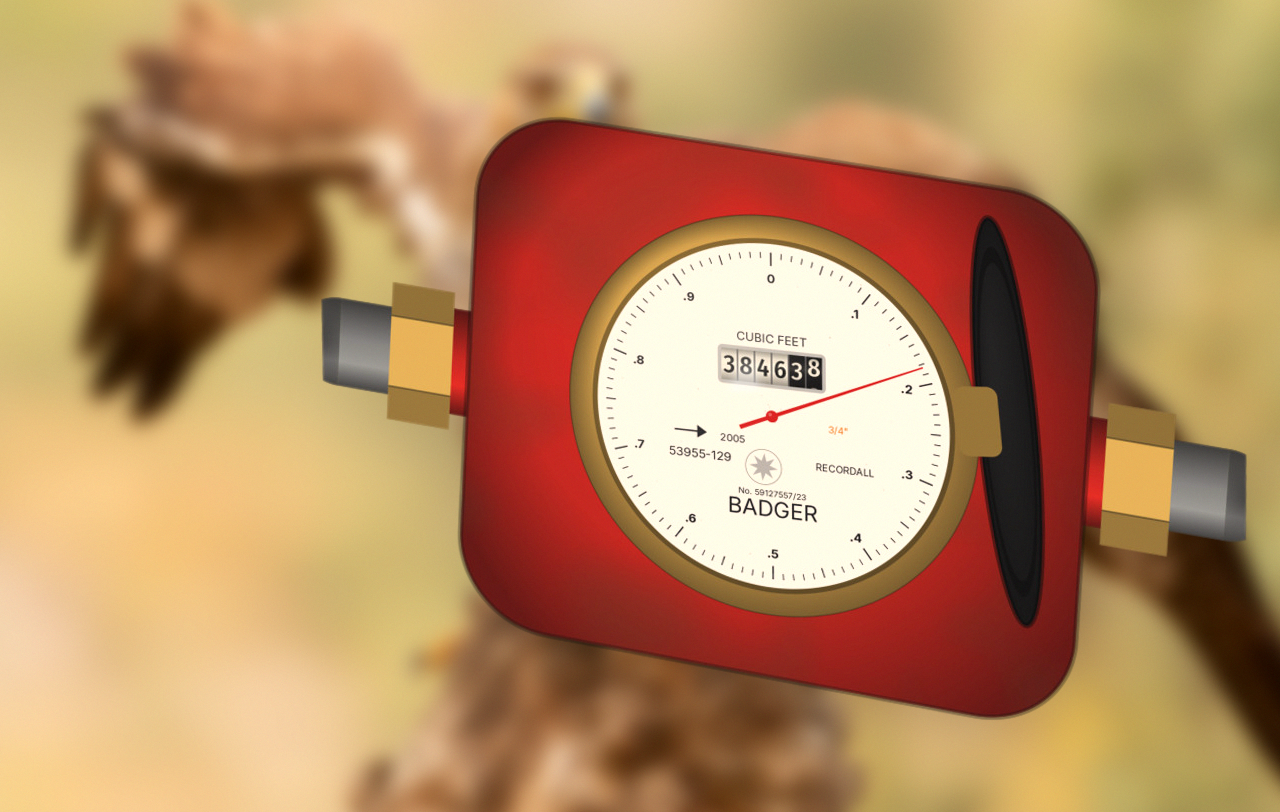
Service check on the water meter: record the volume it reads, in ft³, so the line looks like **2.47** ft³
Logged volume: **384638.18** ft³
